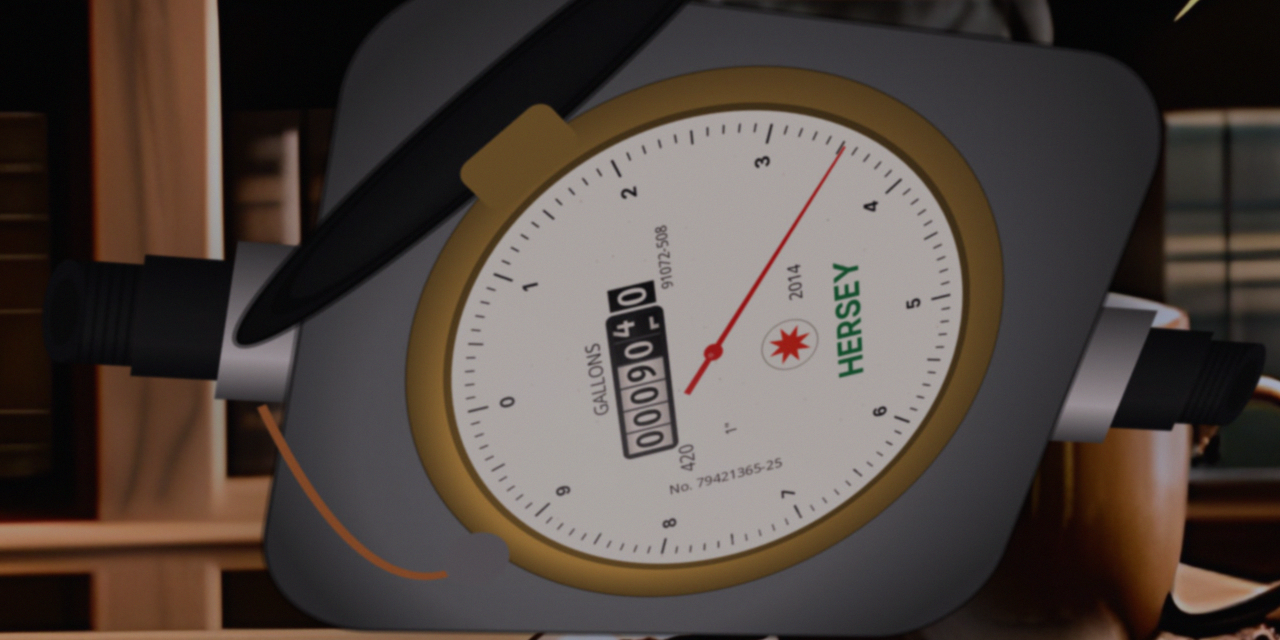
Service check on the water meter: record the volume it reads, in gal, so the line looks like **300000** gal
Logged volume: **9043.5** gal
